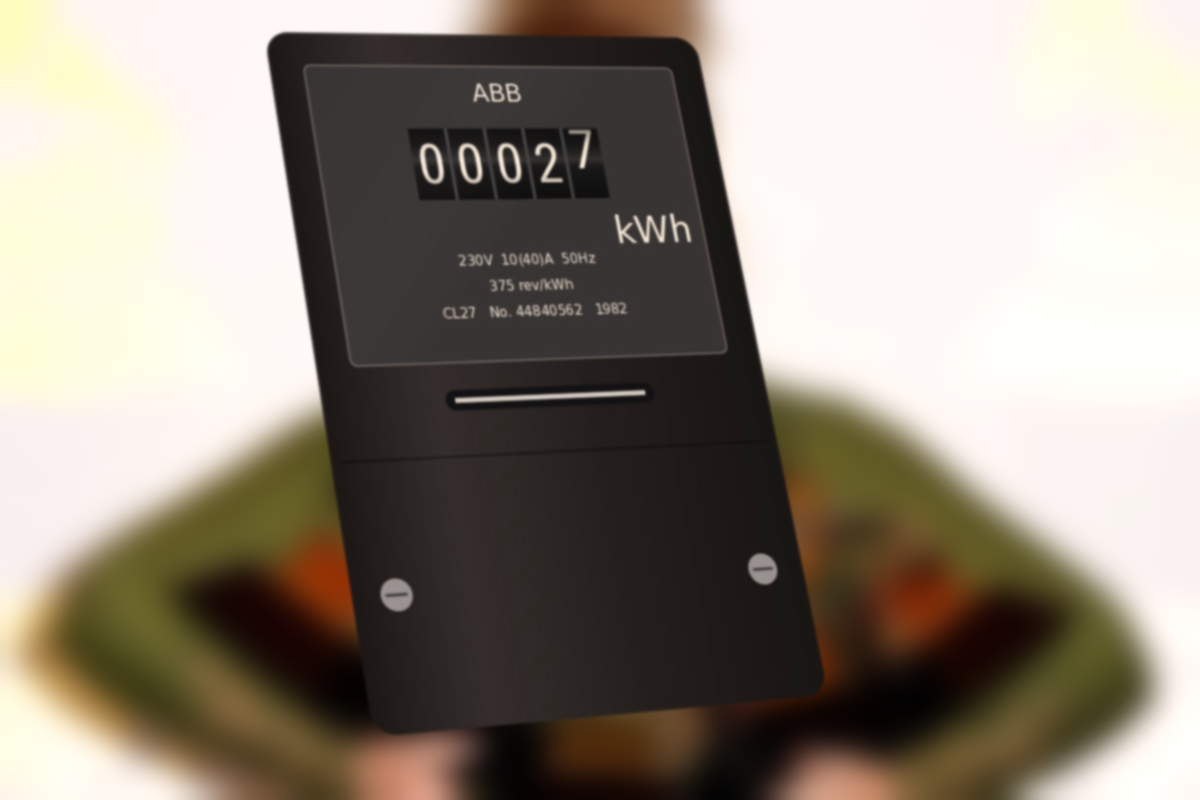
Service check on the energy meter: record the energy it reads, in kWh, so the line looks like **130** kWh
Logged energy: **27** kWh
